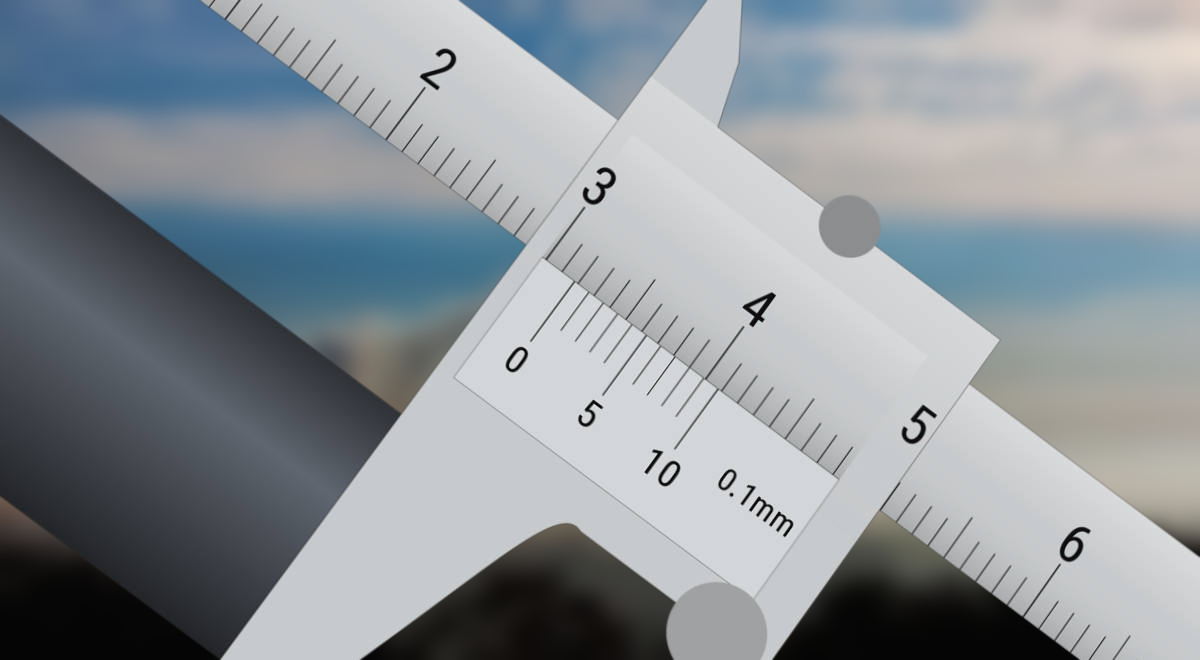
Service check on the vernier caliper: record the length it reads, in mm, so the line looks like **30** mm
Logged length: **31.8** mm
